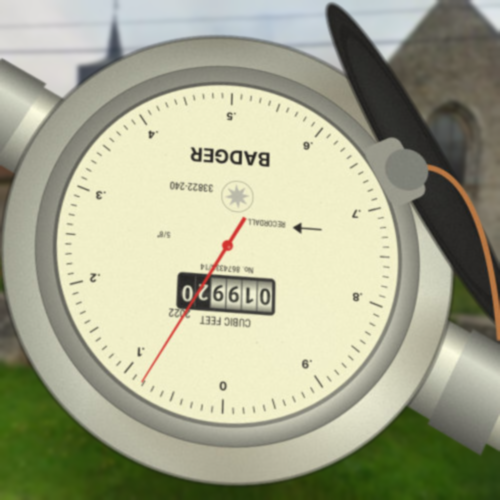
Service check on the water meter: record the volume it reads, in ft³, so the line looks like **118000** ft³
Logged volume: **19920.08** ft³
